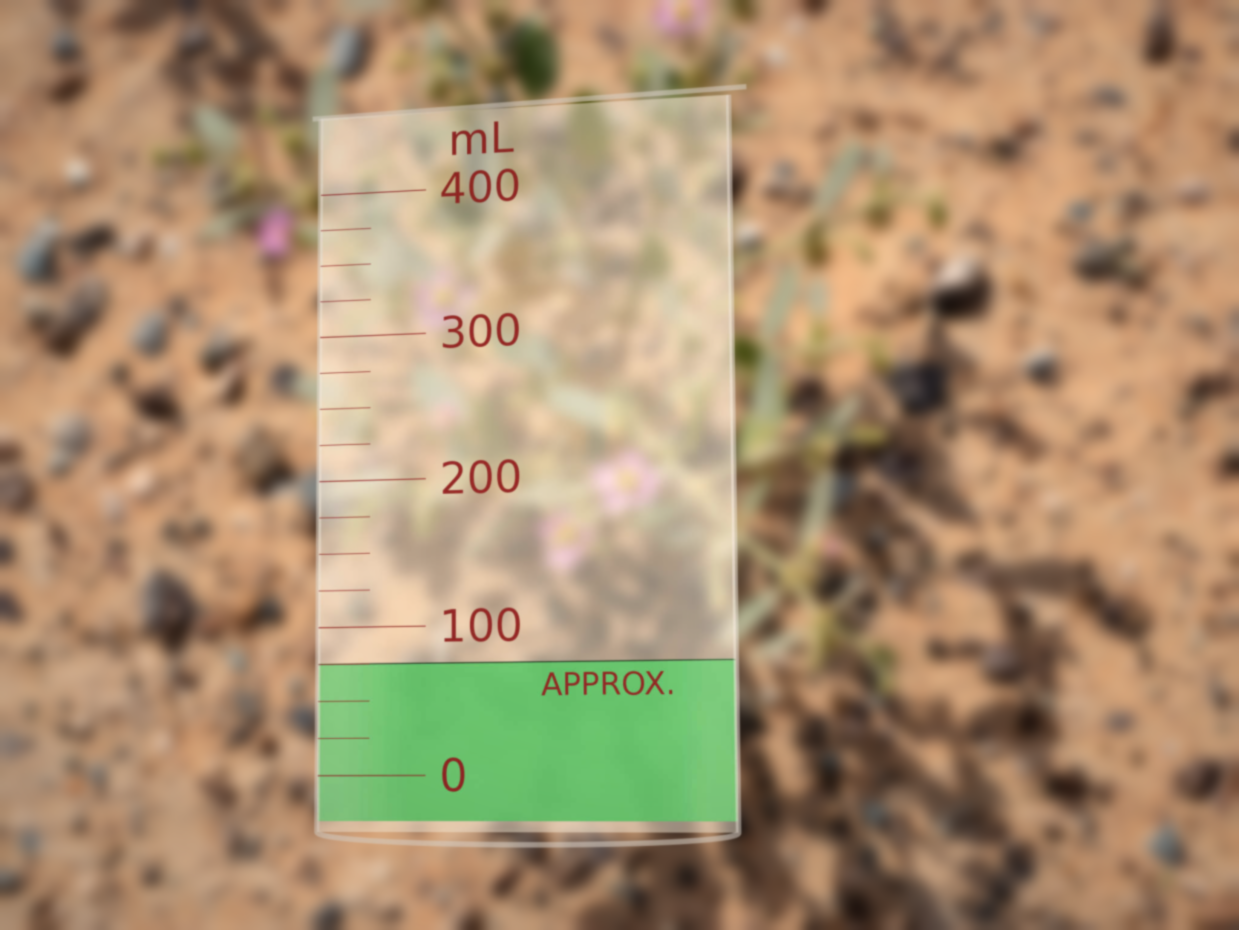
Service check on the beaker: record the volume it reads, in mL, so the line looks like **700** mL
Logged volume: **75** mL
